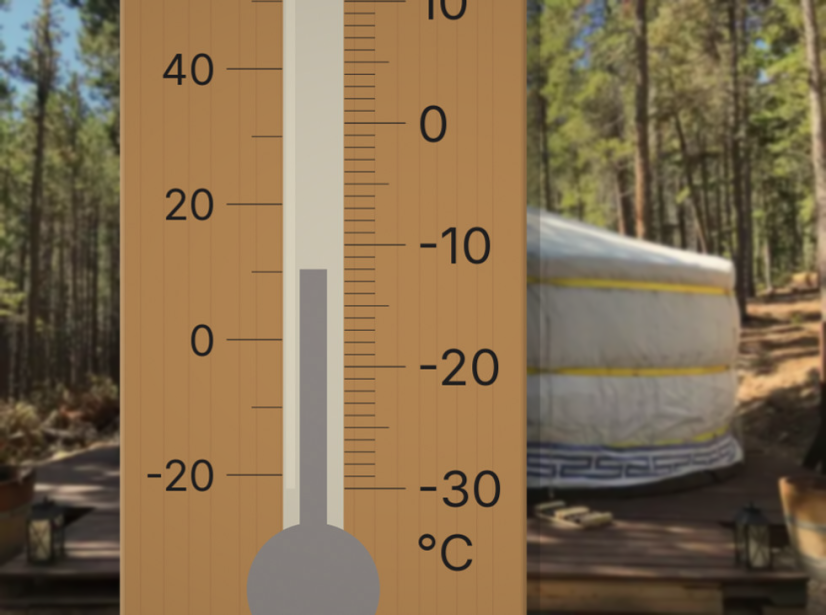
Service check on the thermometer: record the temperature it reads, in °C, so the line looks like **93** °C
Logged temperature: **-12** °C
